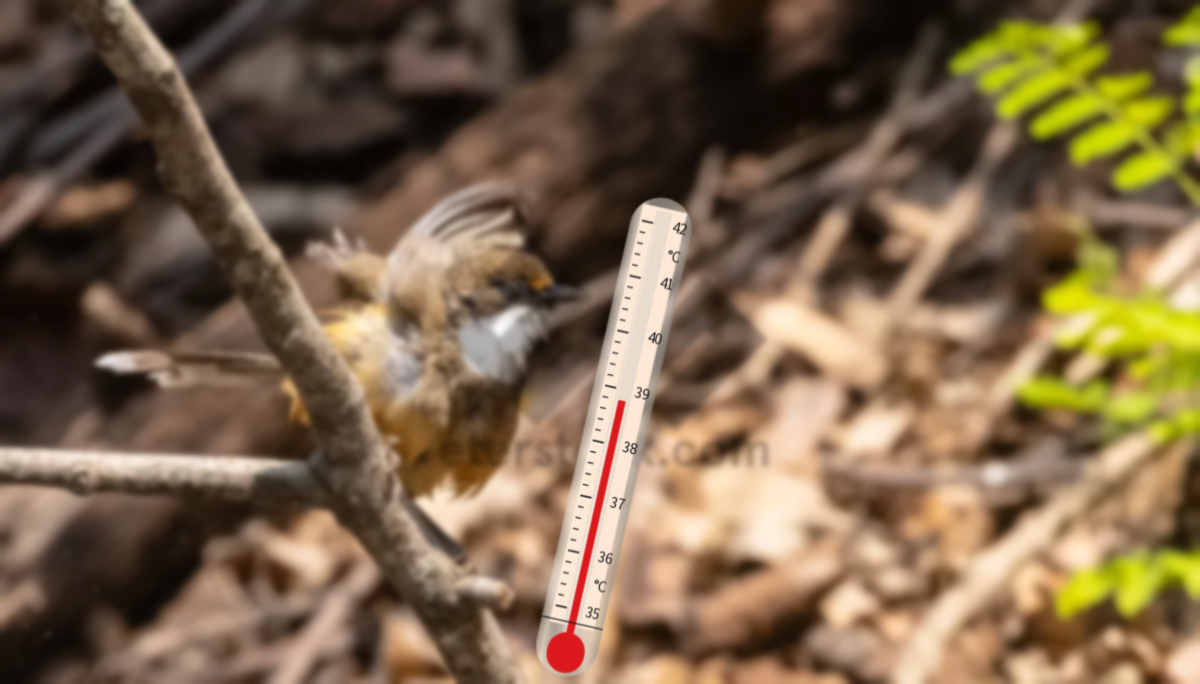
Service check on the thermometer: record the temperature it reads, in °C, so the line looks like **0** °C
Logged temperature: **38.8** °C
